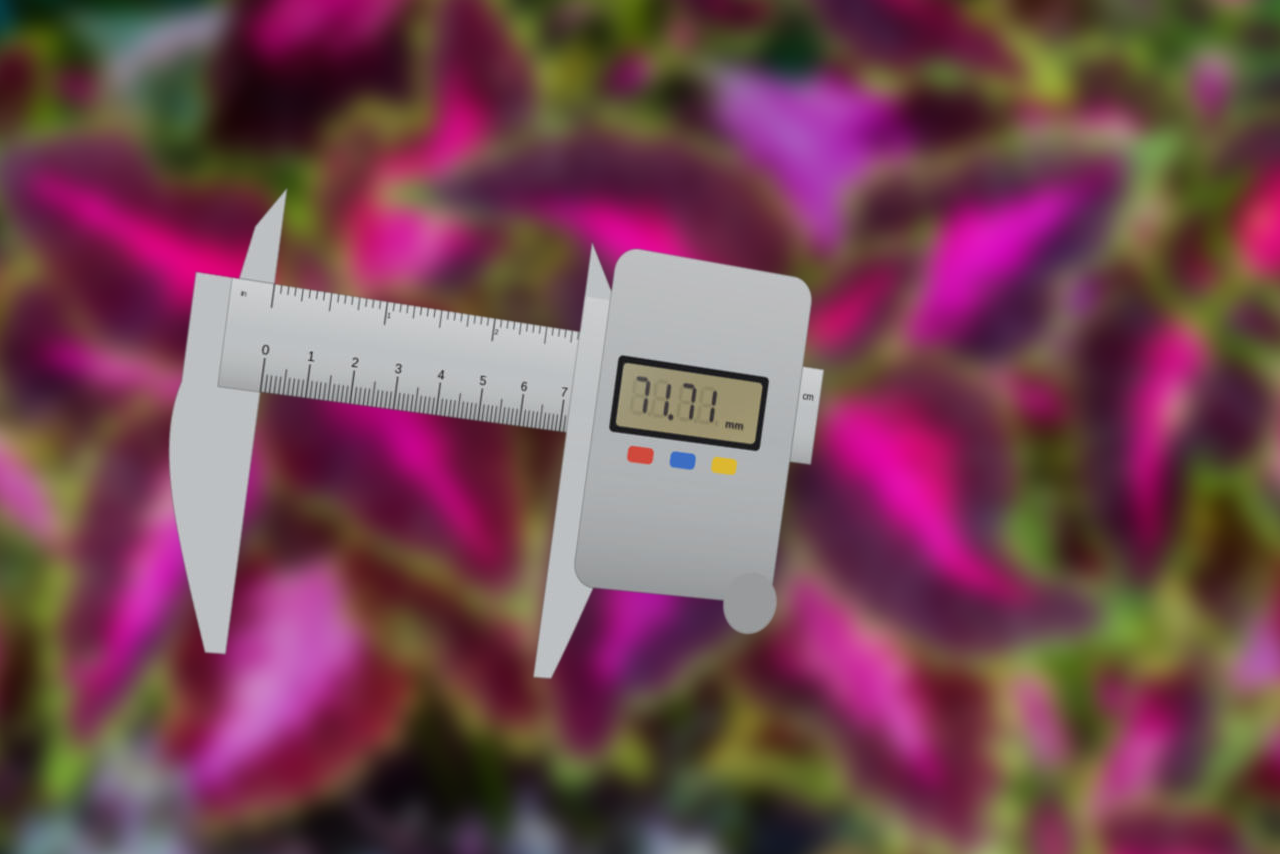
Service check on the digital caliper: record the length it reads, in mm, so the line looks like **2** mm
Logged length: **71.71** mm
